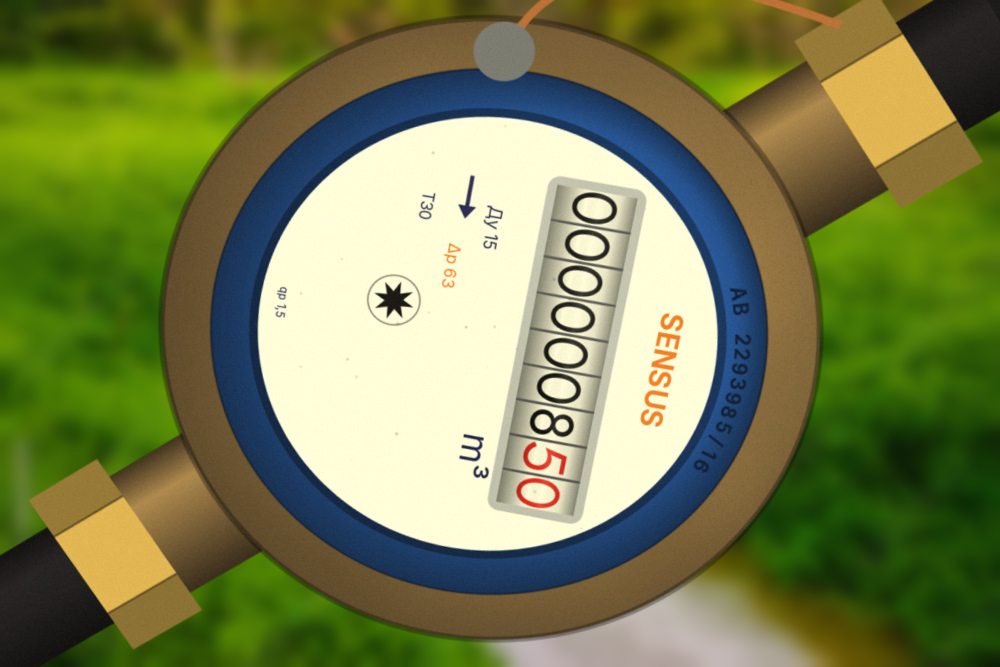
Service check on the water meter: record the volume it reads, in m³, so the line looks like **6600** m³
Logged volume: **8.50** m³
